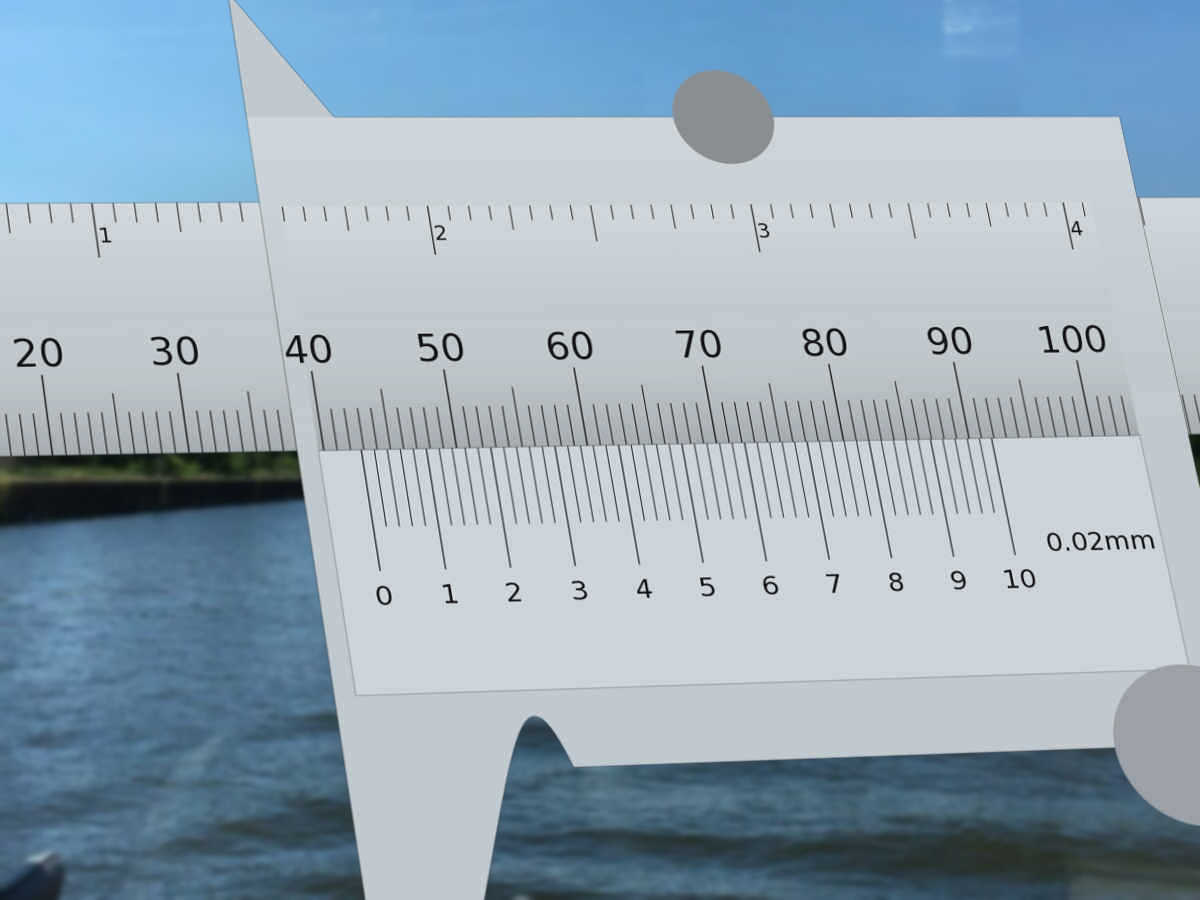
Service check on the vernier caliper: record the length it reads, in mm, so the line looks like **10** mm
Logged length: **42.8** mm
